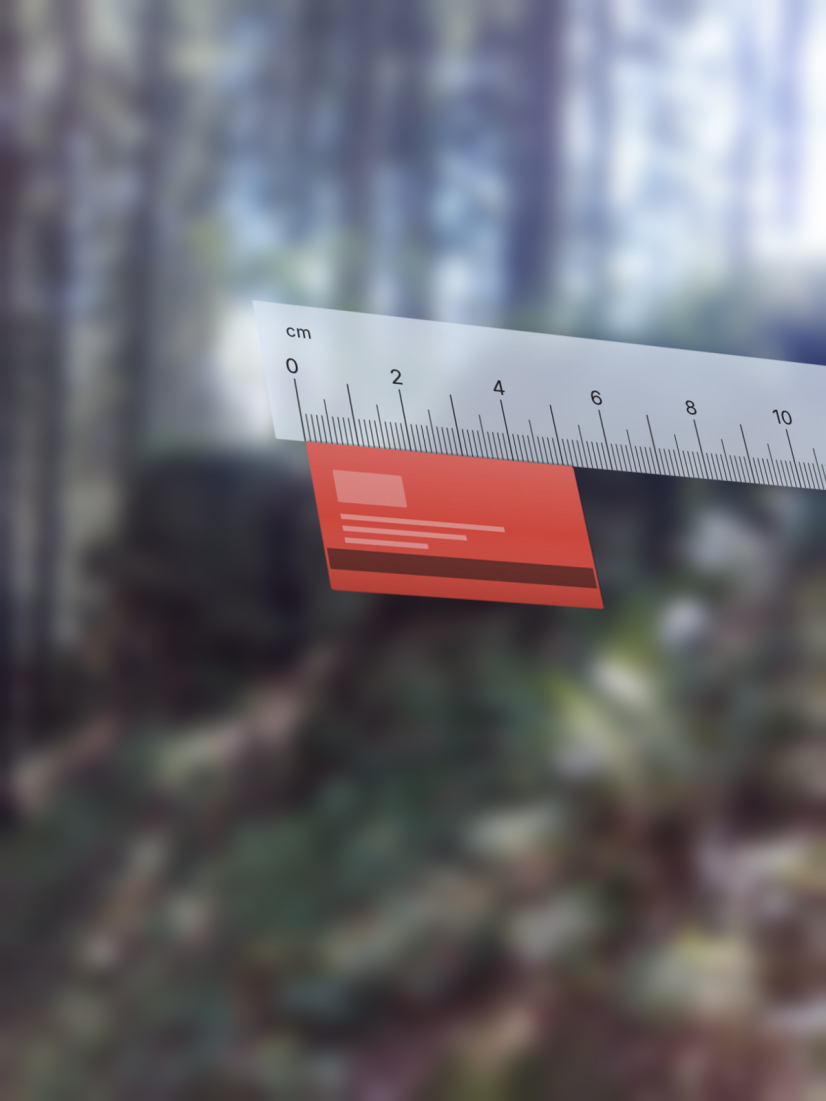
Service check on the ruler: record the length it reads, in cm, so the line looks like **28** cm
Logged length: **5.2** cm
